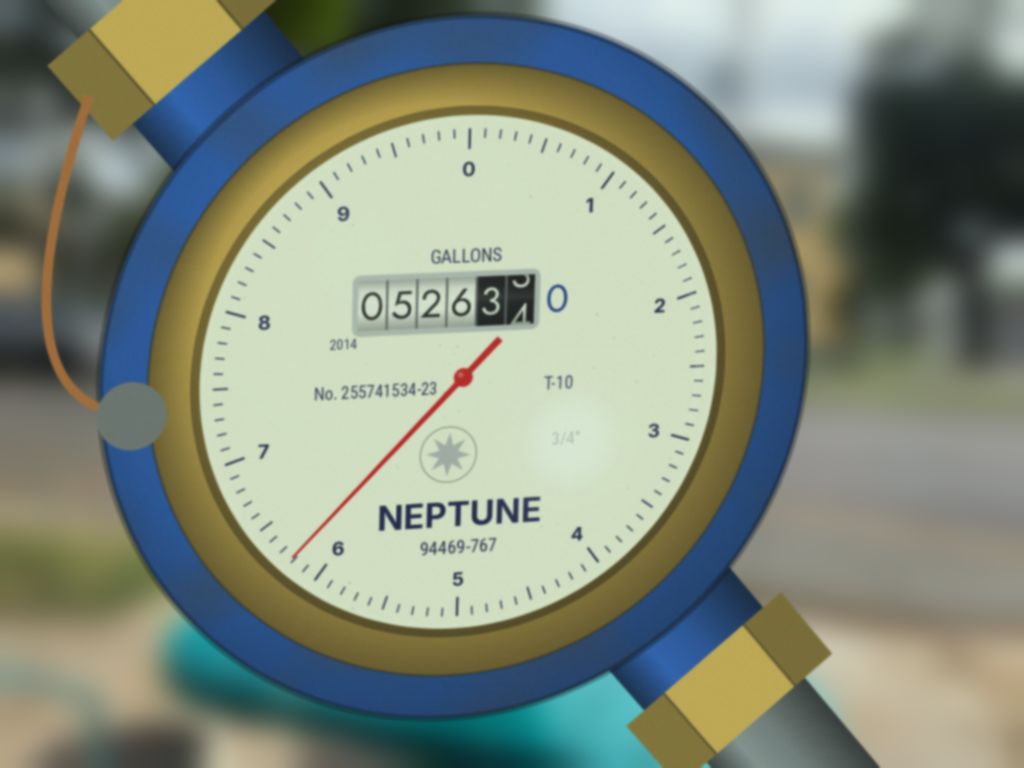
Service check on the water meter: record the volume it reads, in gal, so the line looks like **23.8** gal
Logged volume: **526336.2** gal
